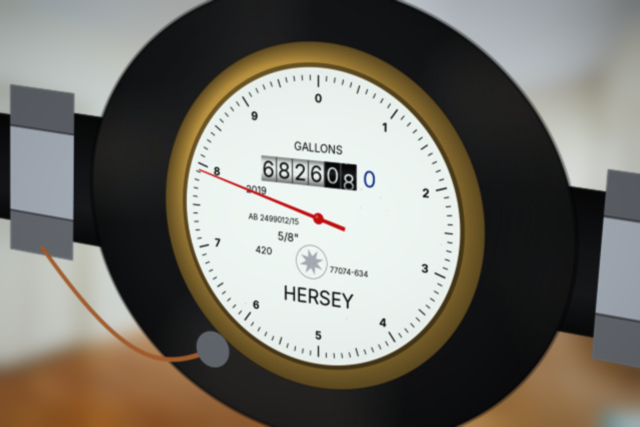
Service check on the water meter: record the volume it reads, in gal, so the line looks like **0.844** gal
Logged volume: **6826077.9** gal
